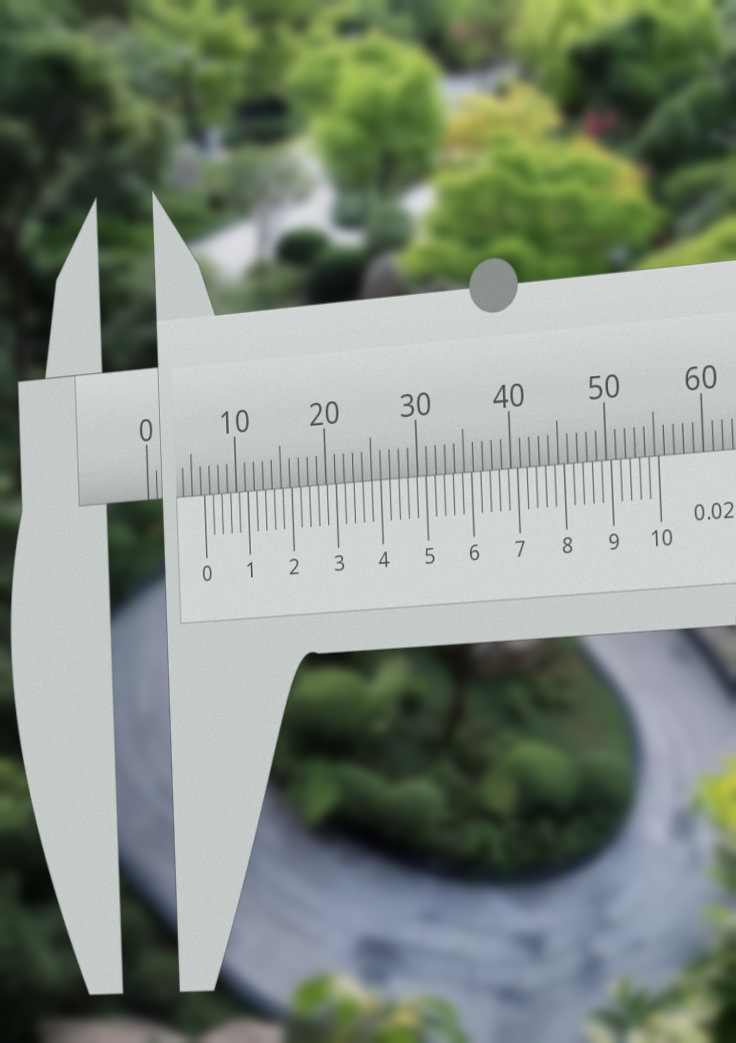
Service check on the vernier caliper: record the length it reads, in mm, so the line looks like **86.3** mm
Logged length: **6.4** mm
